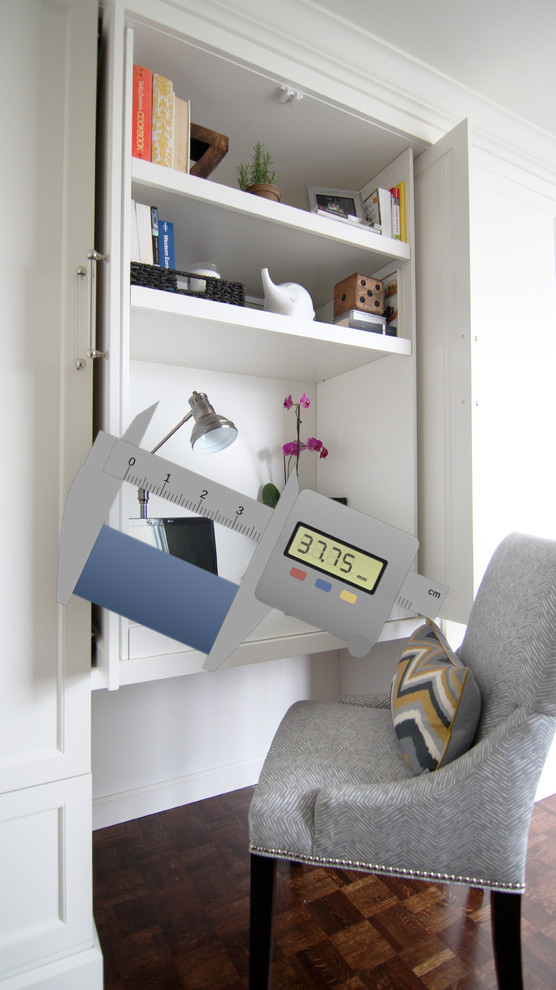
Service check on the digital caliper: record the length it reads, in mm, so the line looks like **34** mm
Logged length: **37.75** mm
